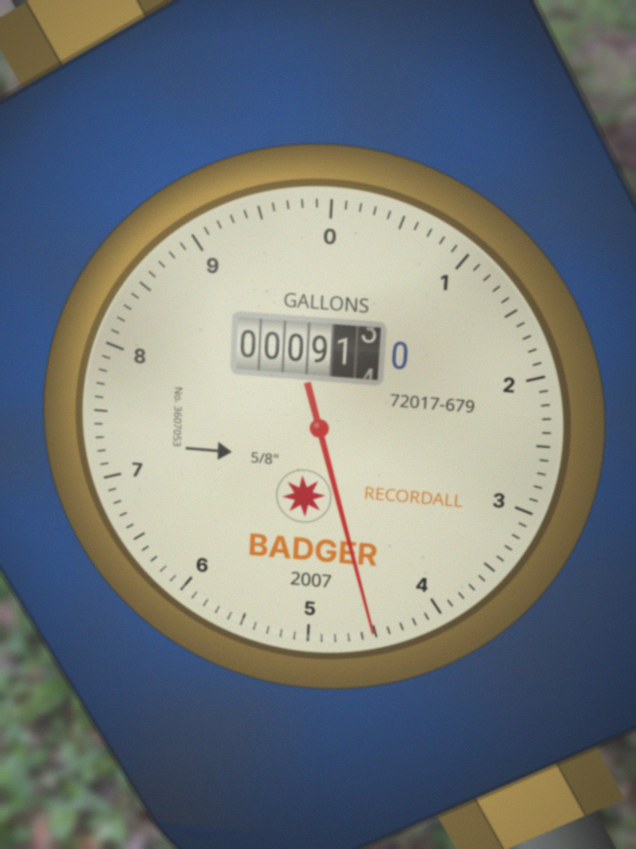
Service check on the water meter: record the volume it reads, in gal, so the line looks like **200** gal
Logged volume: **9134.5** gal
